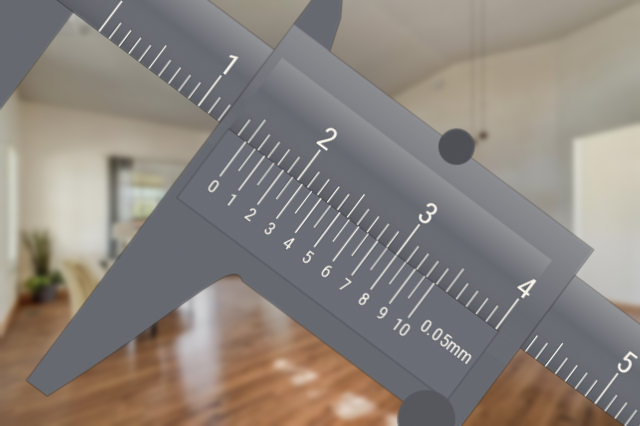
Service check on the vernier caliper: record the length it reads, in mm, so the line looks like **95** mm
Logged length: **14.8** mm
